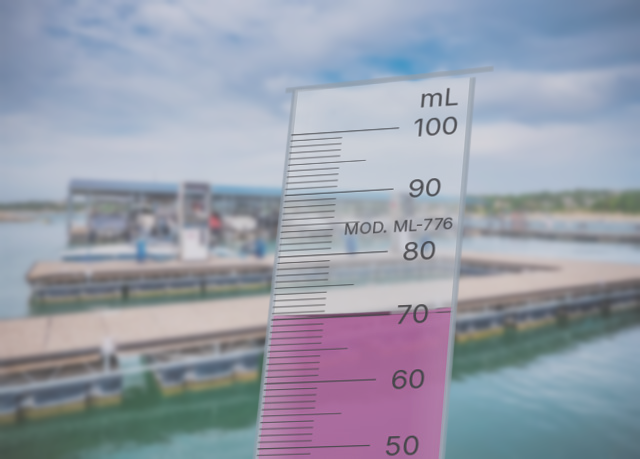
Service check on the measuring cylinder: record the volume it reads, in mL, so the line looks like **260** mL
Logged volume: **70** mL
